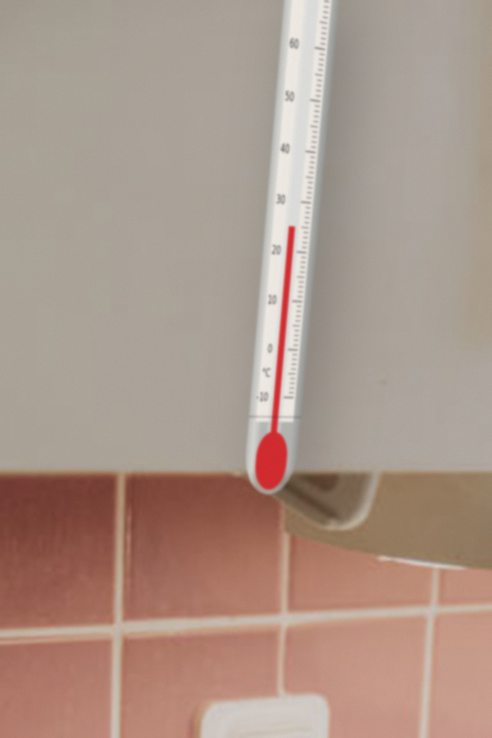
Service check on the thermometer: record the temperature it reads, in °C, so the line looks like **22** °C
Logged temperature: **25** °C
